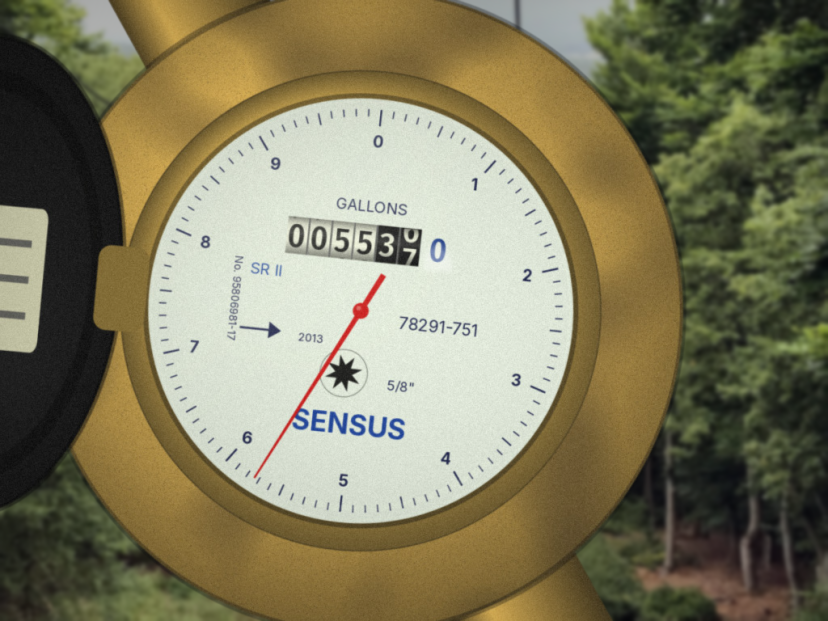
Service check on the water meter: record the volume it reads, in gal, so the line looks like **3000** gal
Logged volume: **55365.7** gal
